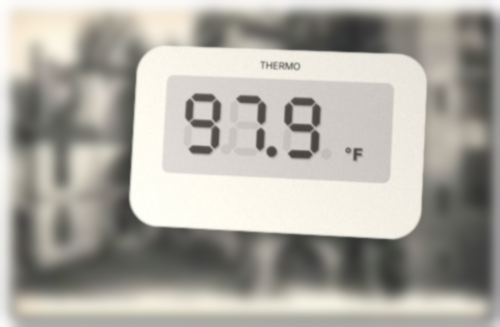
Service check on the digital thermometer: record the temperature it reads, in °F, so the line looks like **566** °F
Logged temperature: **97.9** °F
